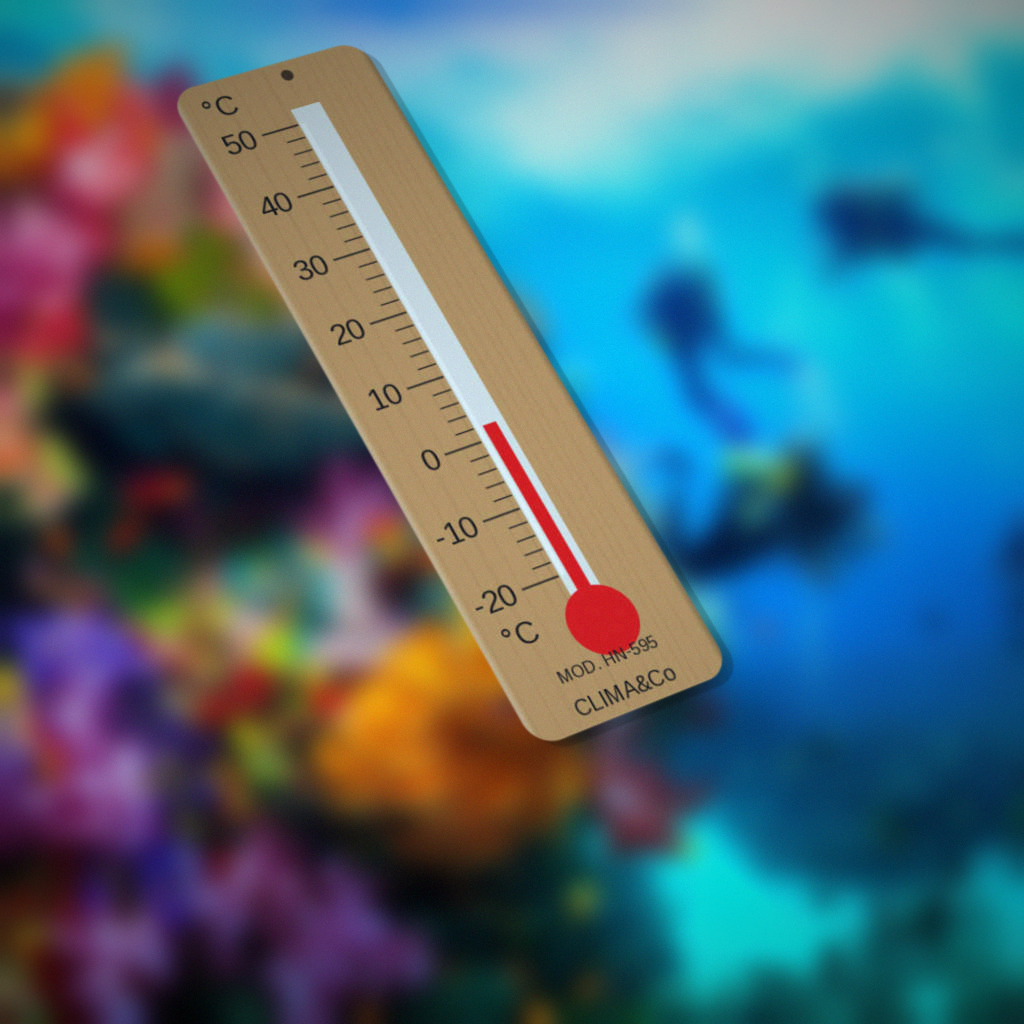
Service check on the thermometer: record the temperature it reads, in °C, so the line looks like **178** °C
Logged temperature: **2** °C
